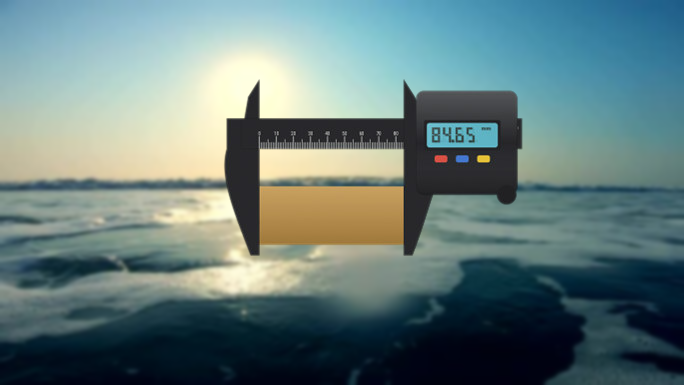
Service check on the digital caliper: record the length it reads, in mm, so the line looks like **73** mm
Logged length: **84.65** mm
